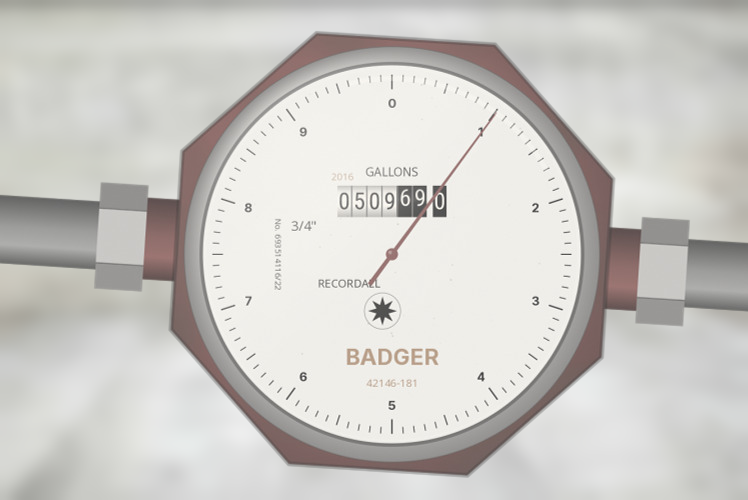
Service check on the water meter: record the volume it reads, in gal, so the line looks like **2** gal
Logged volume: **509691.0** gal
